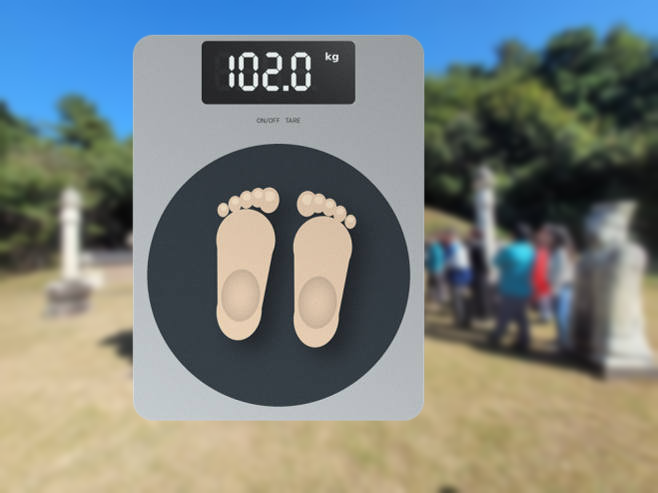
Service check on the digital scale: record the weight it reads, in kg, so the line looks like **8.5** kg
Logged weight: **102.0** kg
